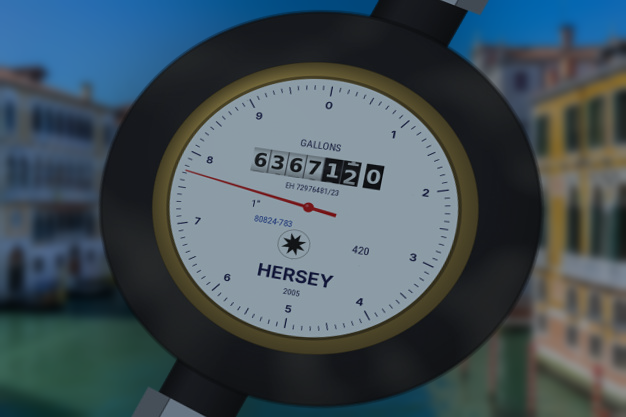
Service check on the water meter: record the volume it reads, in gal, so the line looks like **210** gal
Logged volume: **6367117.7** gal
